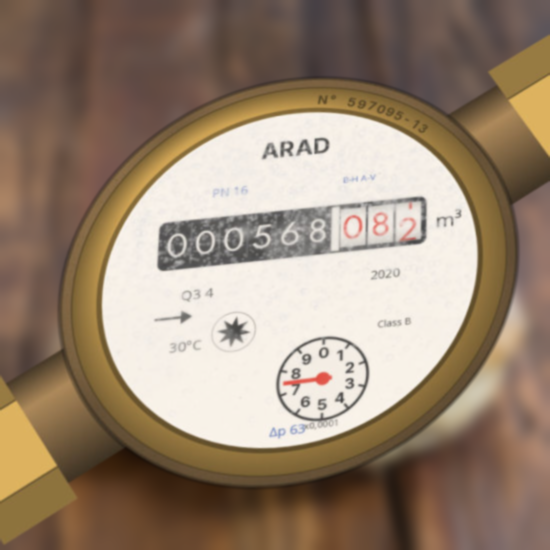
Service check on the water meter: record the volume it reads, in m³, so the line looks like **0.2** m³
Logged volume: **568.0817** m³
